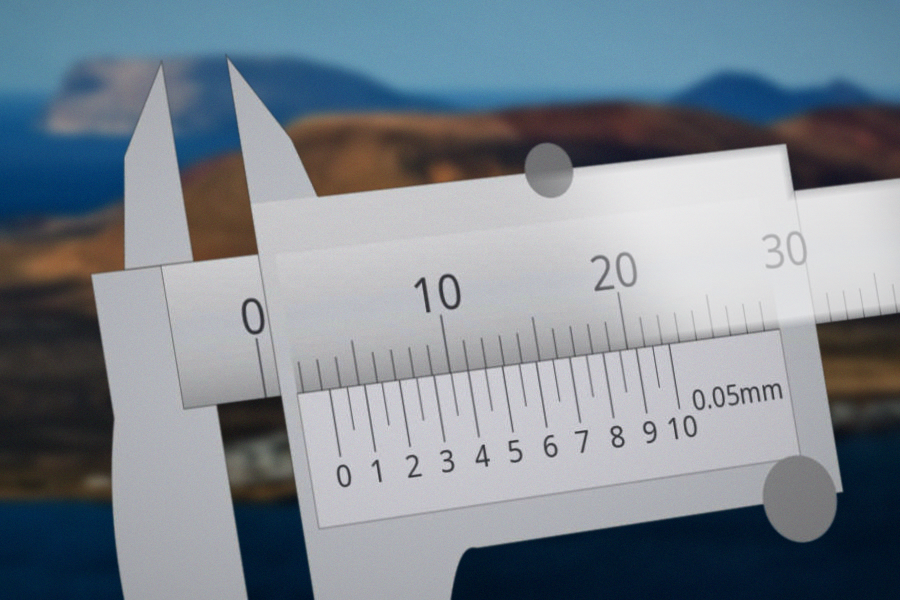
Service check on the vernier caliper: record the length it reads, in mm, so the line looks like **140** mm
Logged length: **3.4** mm
